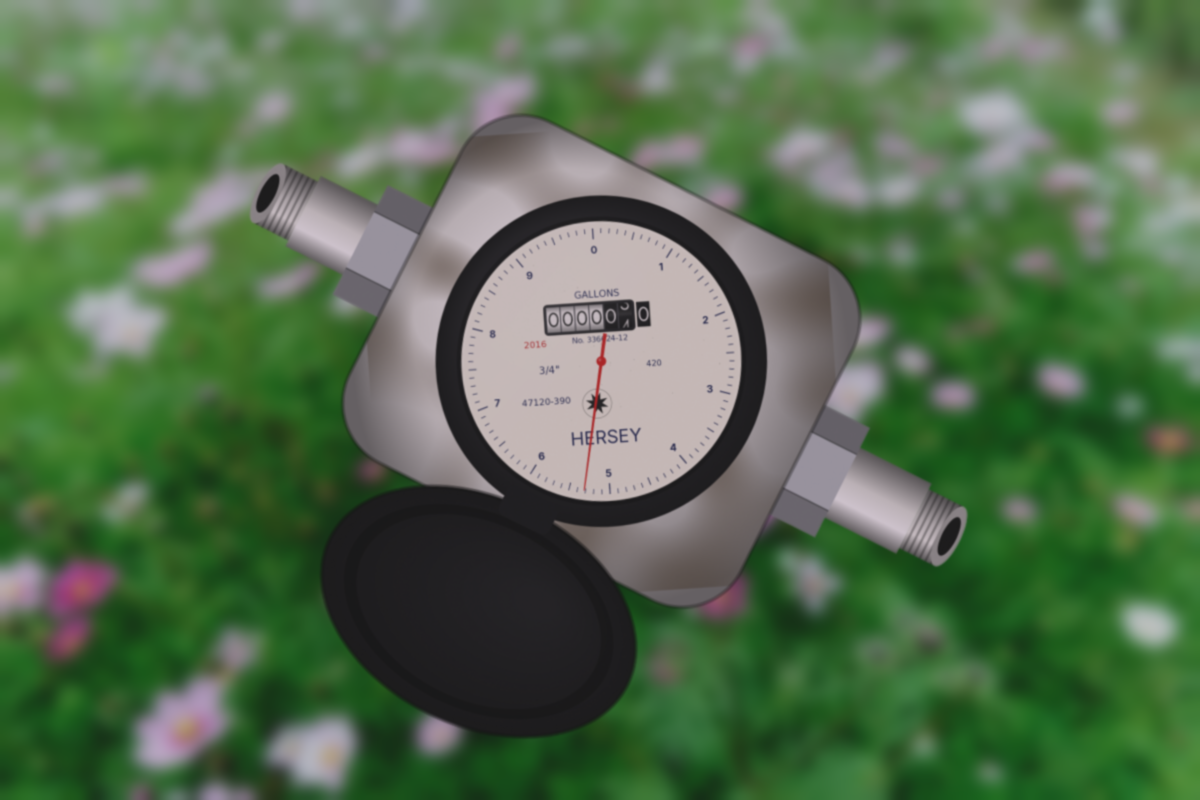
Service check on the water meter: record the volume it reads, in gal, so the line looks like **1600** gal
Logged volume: **35.3** gal
